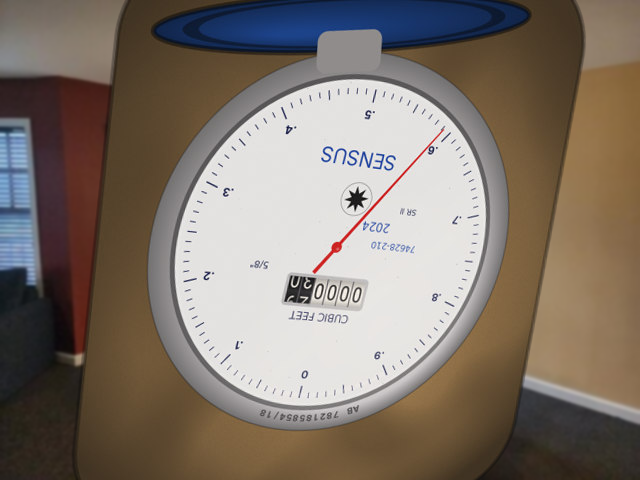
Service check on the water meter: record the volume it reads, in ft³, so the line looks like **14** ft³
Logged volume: **29.59** ft³
